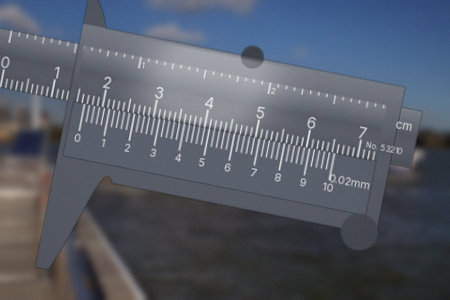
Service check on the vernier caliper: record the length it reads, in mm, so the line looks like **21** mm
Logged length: **16.5** mm
